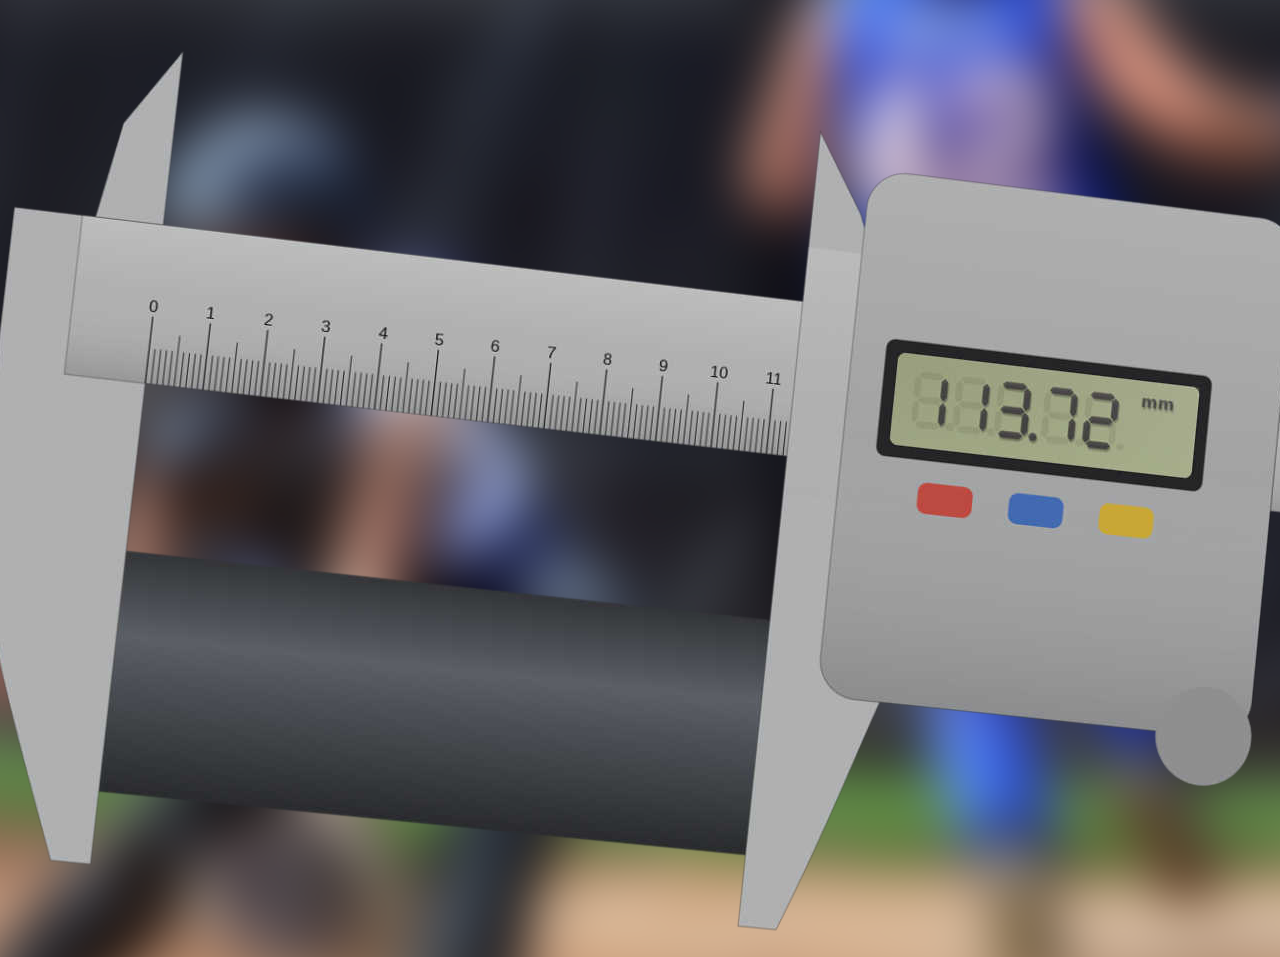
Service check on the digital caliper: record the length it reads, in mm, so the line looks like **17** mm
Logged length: **113.72** mm
